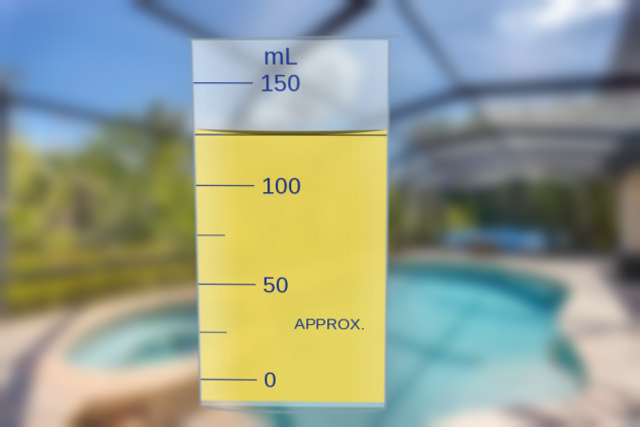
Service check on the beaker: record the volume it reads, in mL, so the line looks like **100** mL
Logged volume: **125** mL
